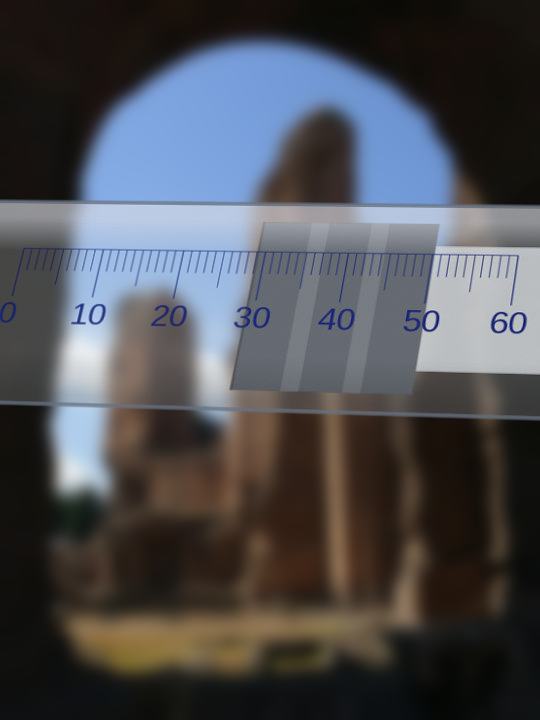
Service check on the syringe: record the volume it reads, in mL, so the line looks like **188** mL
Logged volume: **29** mL
